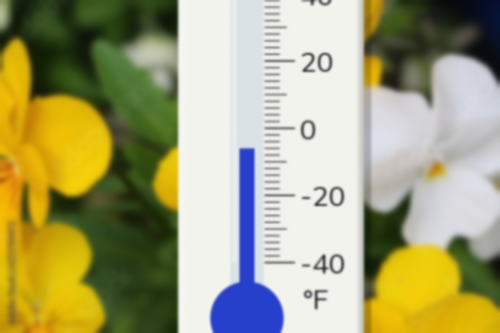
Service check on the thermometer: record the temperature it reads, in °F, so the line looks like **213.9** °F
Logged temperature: **-6** °F
